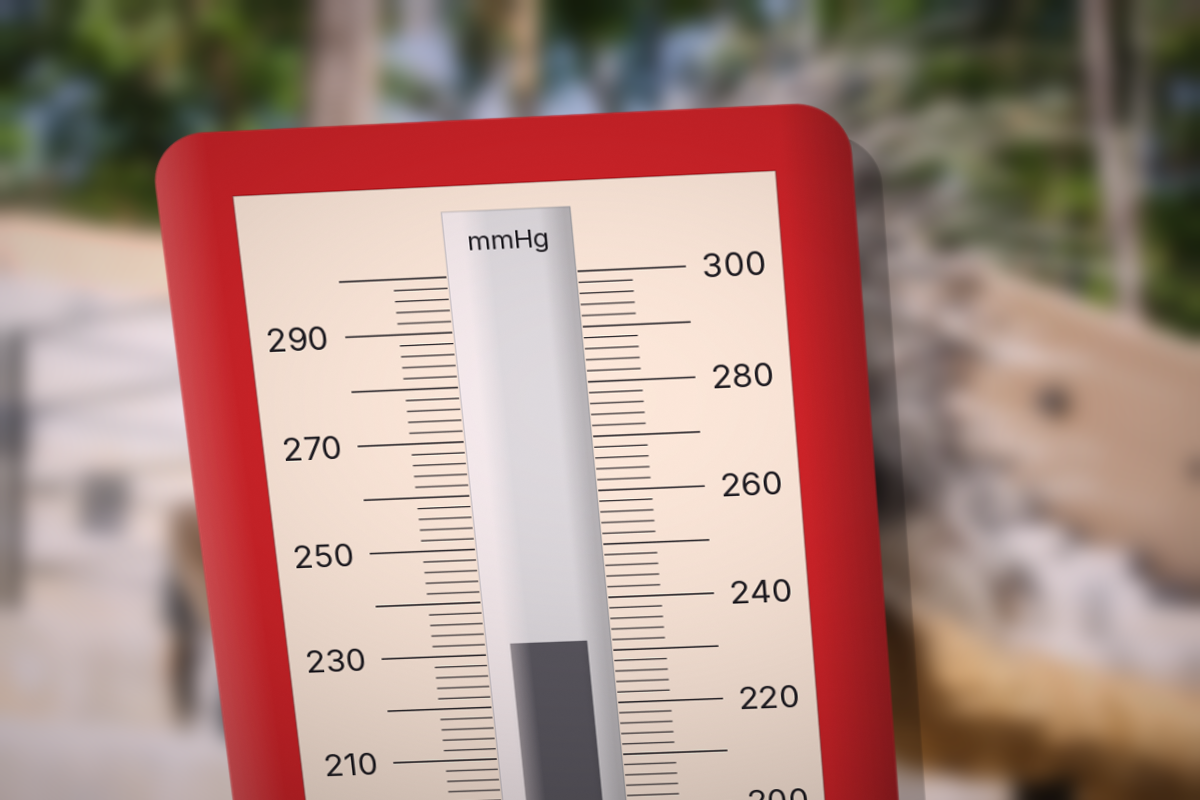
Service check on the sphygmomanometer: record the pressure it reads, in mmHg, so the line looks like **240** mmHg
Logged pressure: **232** mmHg
